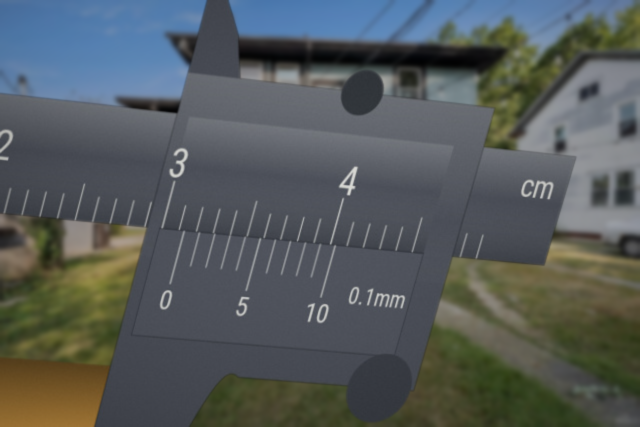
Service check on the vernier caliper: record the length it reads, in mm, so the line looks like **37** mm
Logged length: **31.3** mm
